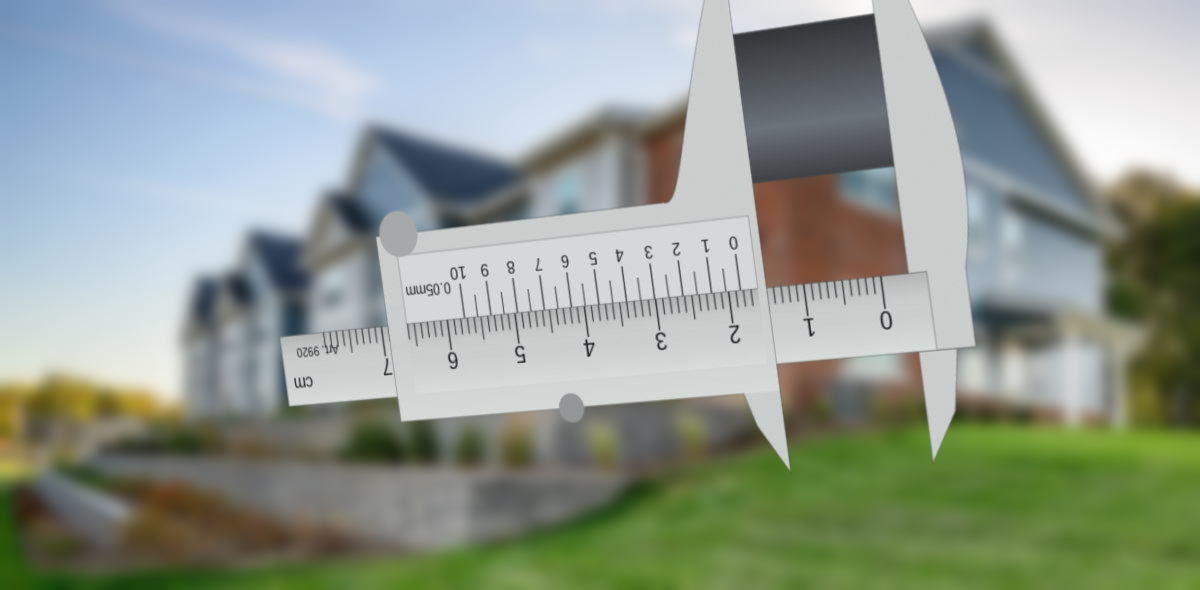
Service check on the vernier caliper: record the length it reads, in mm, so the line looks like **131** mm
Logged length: **18.4** mm
